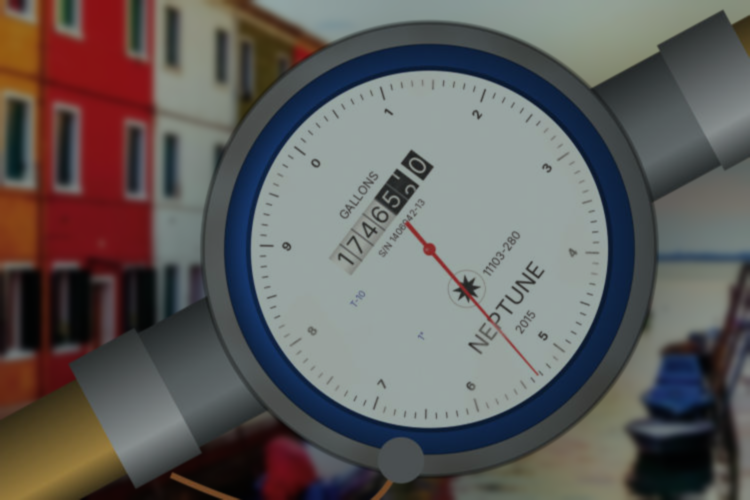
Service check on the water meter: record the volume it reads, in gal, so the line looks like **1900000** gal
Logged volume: **1746515.3** gal
